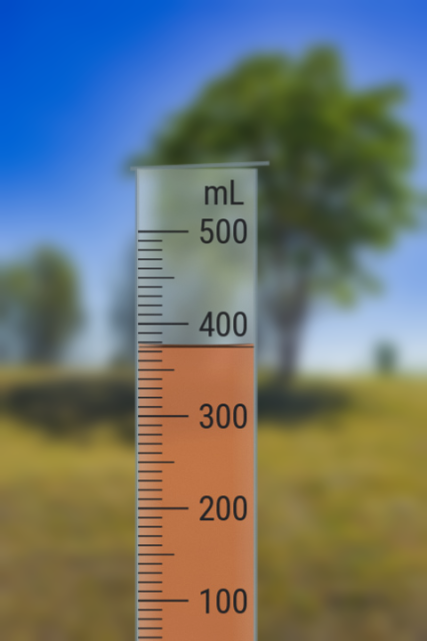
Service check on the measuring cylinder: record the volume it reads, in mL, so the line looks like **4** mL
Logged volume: **375** mL
